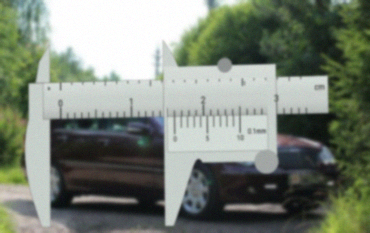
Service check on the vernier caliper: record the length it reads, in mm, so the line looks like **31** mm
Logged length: **16.0** mm
